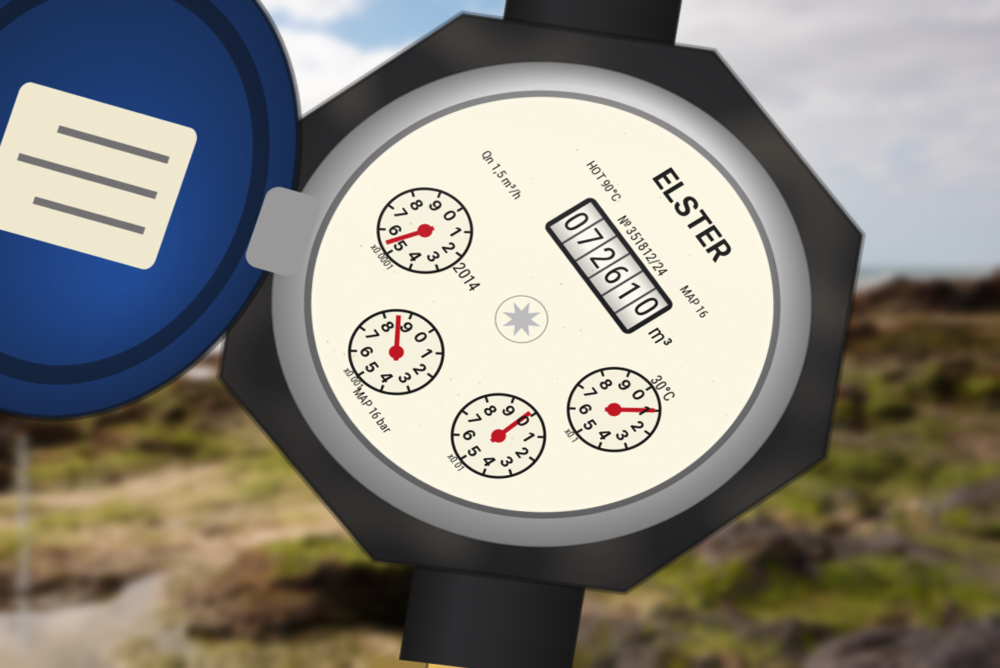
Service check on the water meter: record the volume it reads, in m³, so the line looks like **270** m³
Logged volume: **72610.0985** m³
